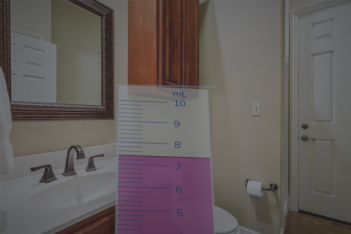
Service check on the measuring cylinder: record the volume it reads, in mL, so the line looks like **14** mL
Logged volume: **7.4** mL
